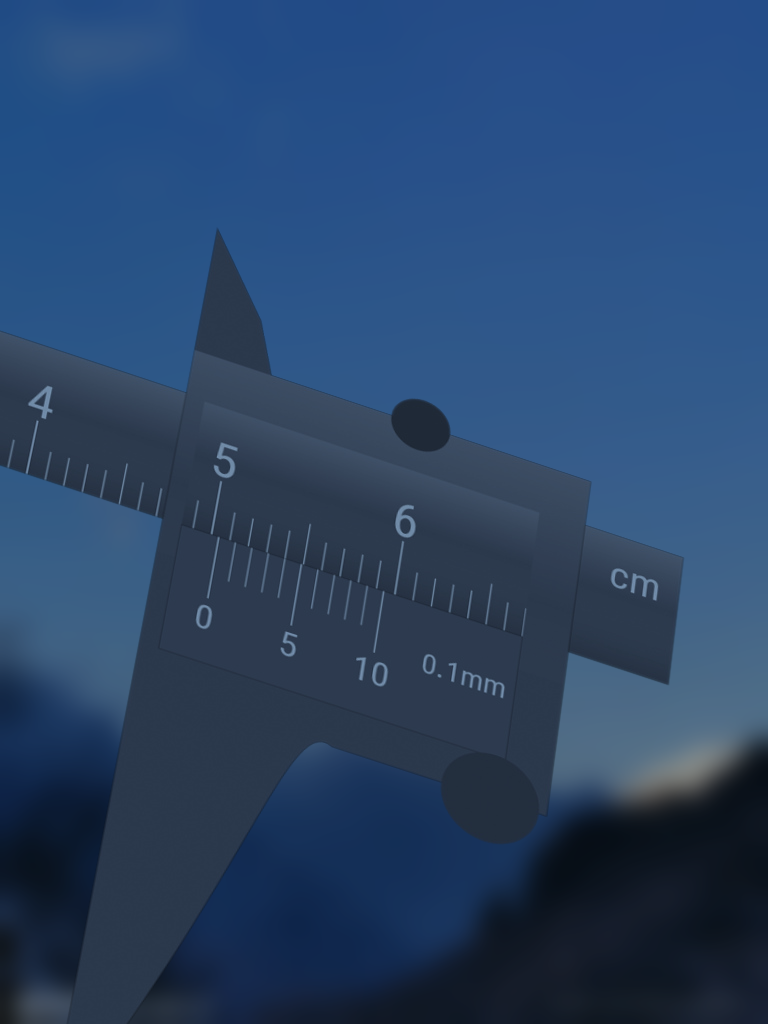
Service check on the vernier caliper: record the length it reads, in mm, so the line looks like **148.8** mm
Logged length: **50.4** mm
